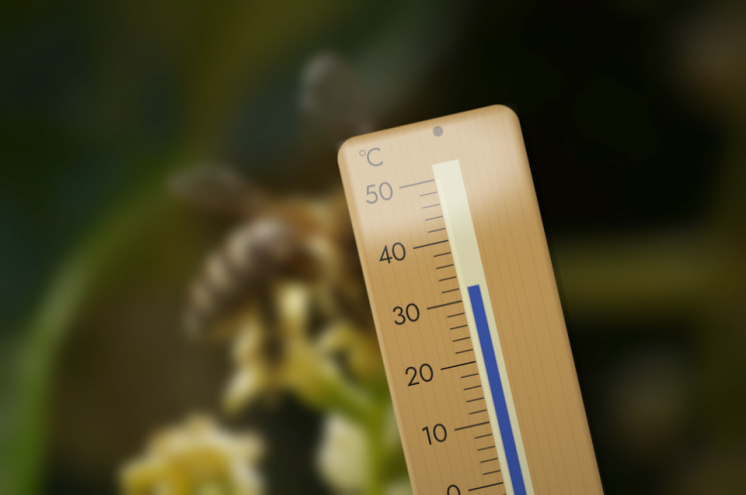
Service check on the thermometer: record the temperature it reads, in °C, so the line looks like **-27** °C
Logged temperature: **32** °C
